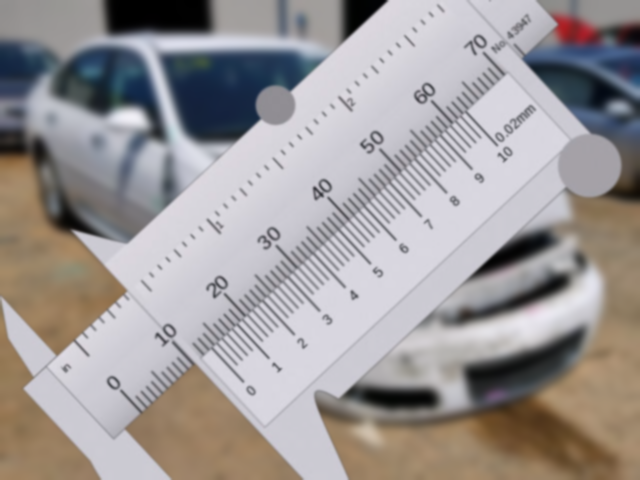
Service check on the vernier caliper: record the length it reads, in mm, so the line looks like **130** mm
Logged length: **13.5** mm
